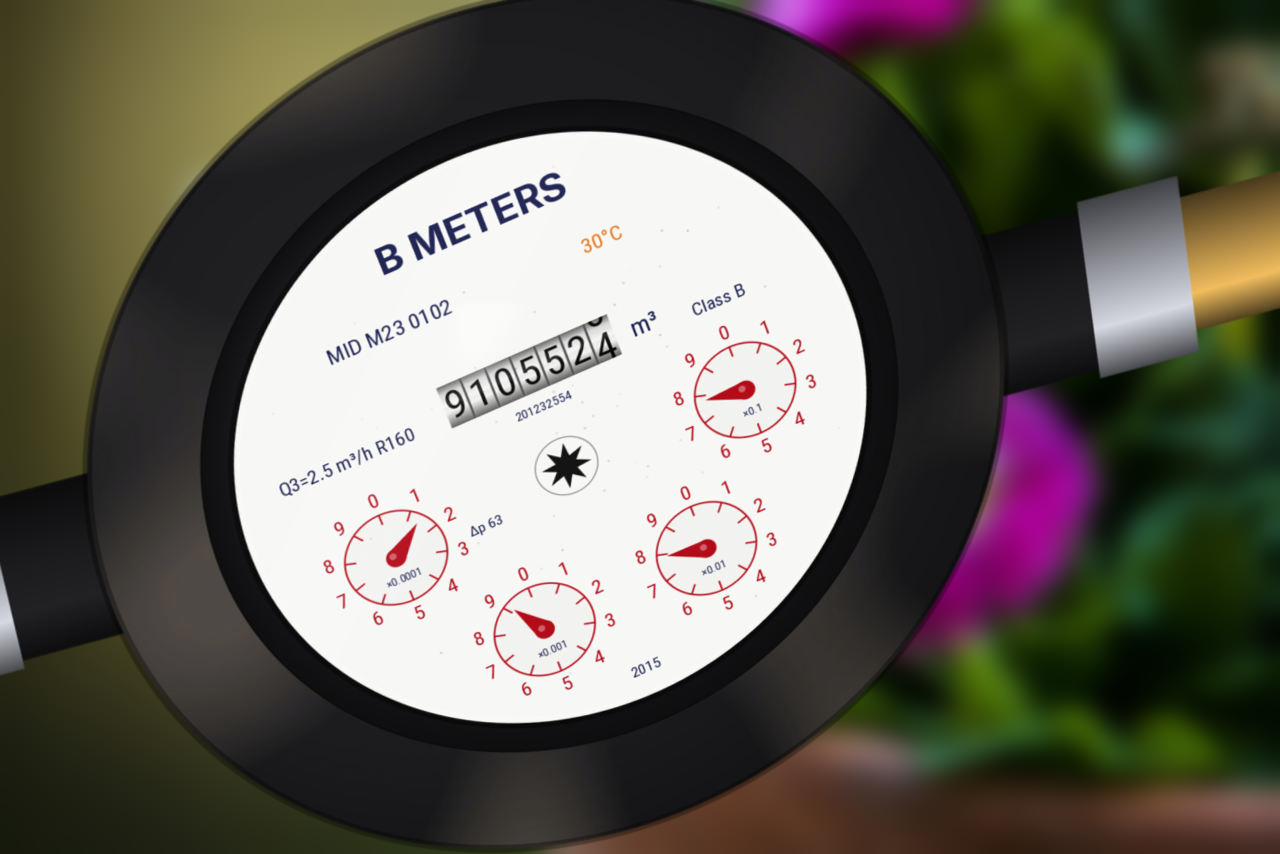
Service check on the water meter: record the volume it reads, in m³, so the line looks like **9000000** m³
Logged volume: **9105523.7791** m³
